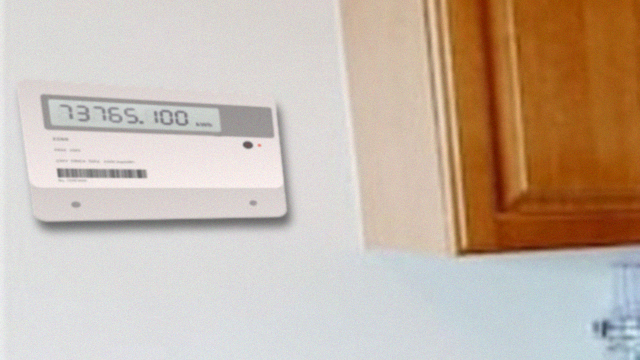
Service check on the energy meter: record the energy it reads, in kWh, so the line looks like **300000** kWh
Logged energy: **73765.100** kWh
